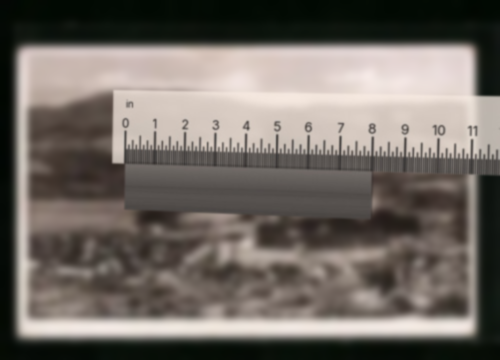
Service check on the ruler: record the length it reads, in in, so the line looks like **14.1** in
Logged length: **8** in
